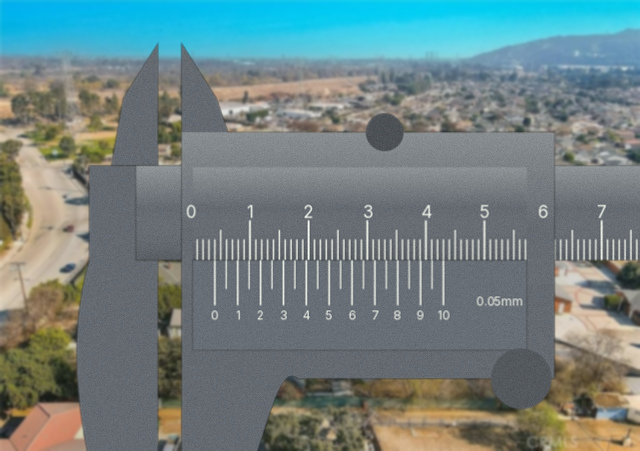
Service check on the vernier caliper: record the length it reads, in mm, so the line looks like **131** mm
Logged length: **4.0** mm
